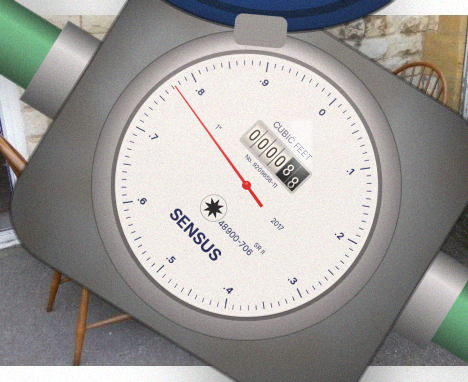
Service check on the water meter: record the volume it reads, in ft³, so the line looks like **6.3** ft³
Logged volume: **87.77** ft³
